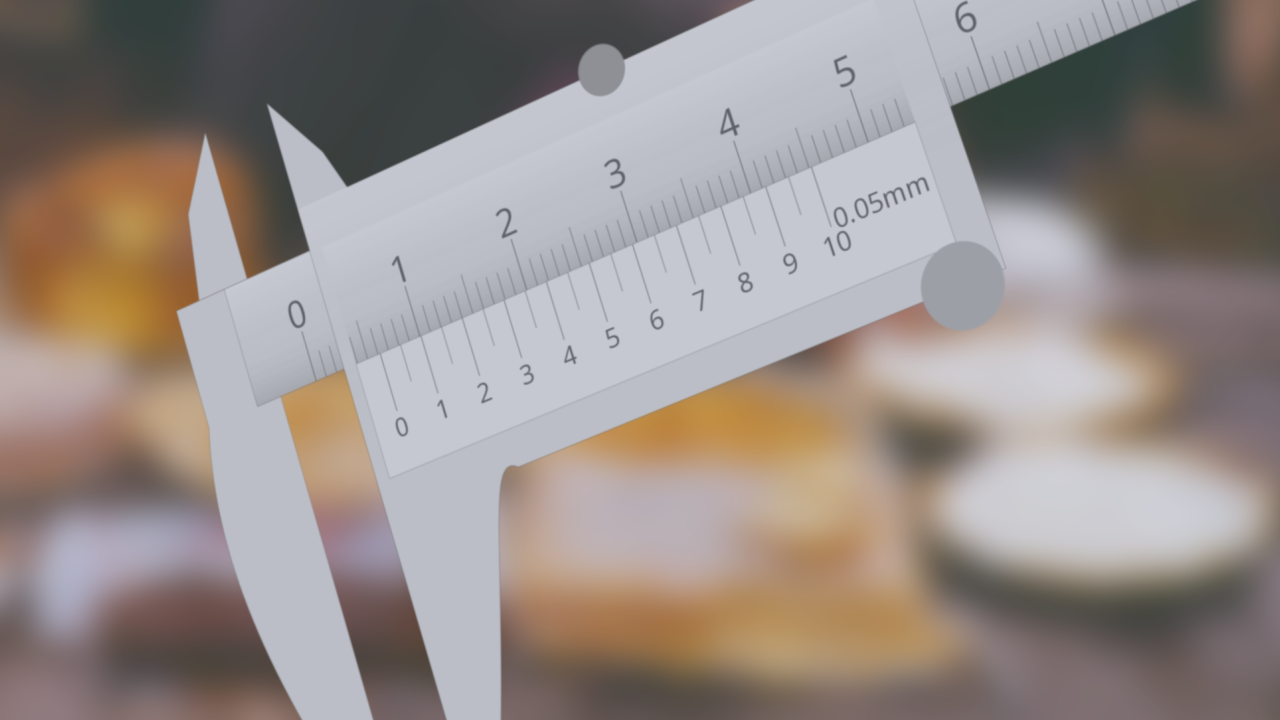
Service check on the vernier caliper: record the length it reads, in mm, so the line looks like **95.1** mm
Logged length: **6.2** mm
